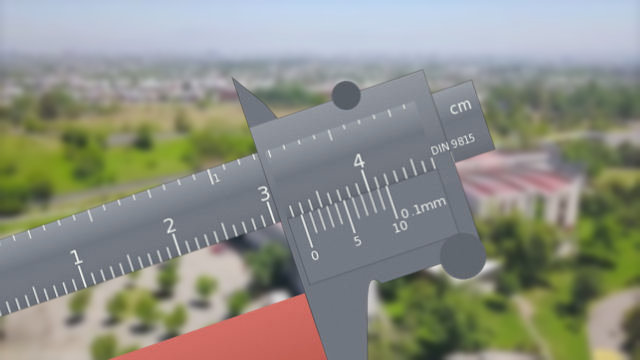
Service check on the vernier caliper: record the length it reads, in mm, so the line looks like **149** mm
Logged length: **32.8** mm
